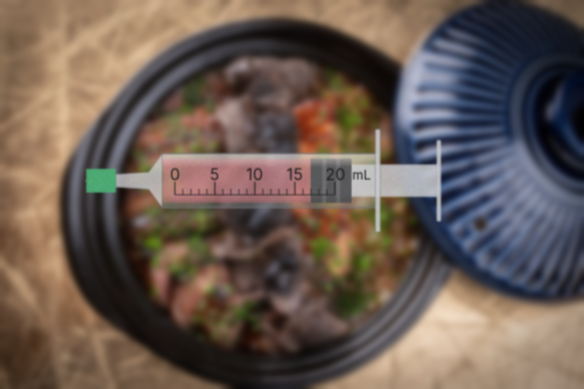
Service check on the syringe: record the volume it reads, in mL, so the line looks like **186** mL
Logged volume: **17** mL
